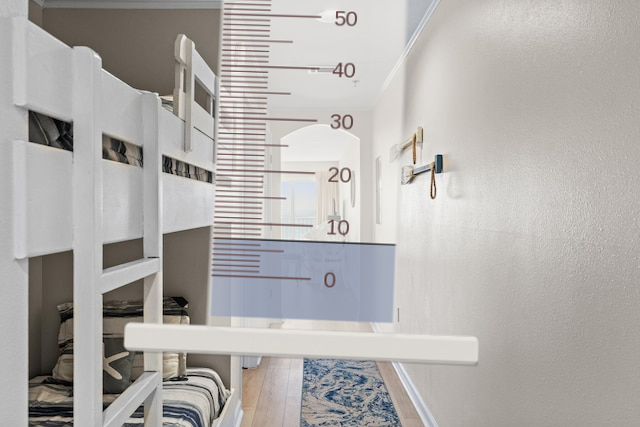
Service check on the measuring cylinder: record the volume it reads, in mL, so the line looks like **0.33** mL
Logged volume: **7** mL
